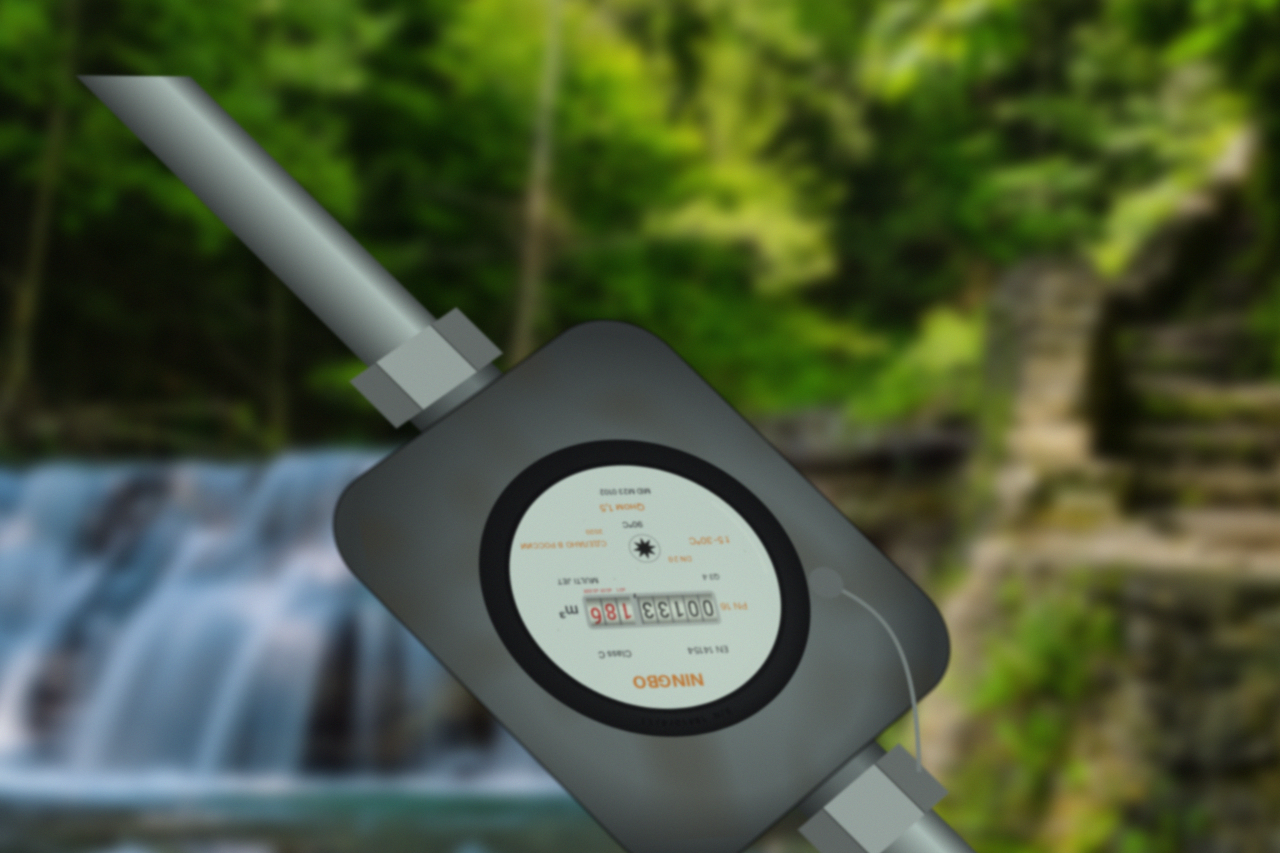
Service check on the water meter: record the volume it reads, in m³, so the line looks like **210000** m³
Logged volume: **133.186** m³
